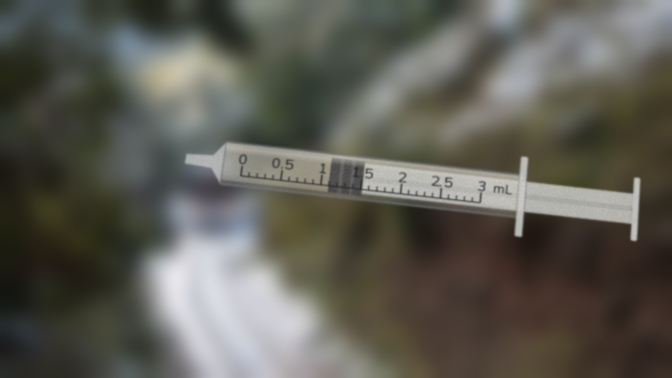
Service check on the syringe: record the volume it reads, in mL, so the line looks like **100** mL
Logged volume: **1.1** mL
